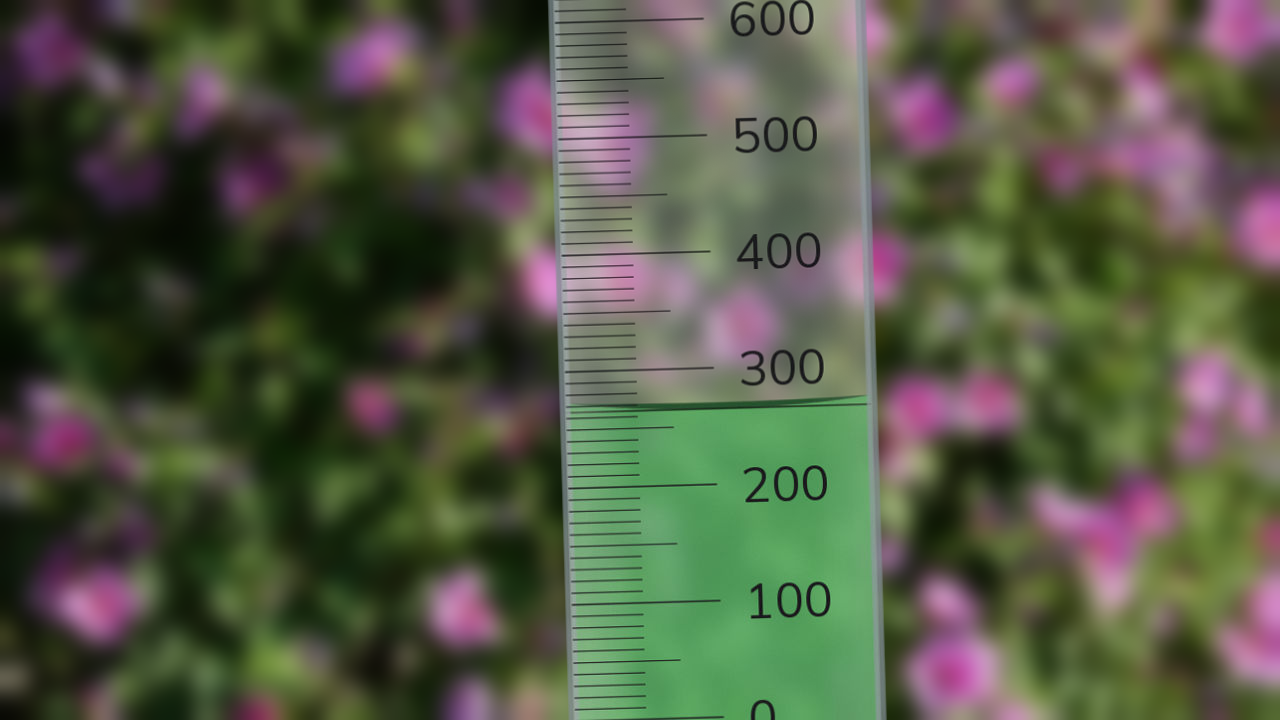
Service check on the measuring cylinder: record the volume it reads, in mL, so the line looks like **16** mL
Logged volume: **265** mL
